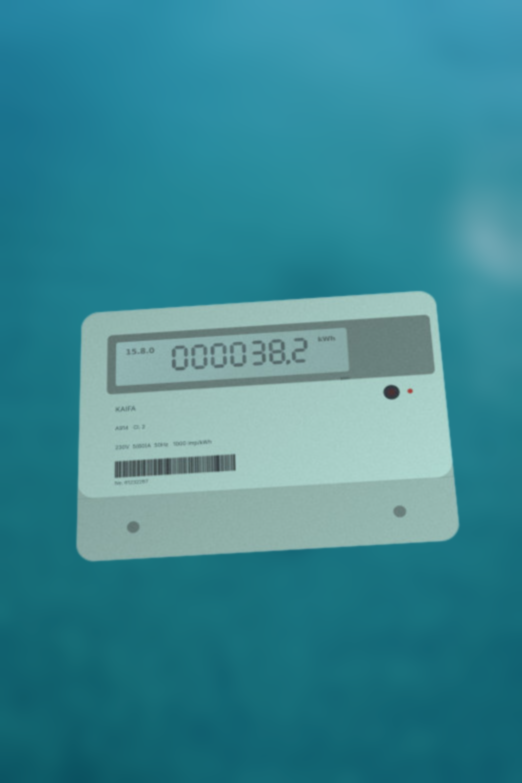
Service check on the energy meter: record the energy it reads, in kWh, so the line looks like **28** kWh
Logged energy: **38.2** kWh
